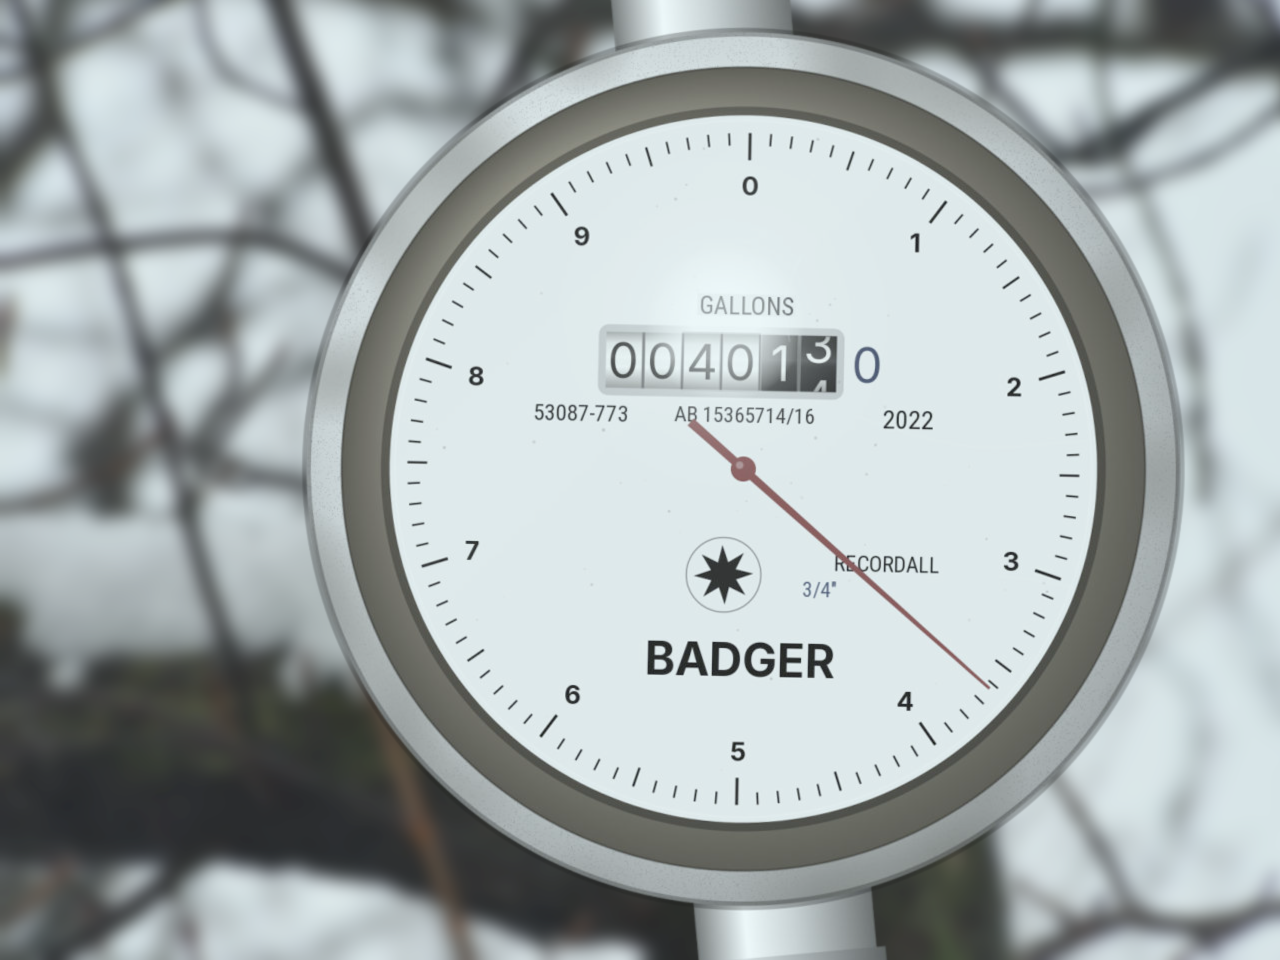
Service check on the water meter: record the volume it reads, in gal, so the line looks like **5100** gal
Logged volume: **40133.6** gal
